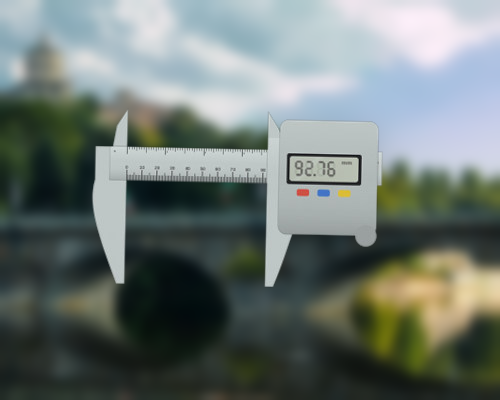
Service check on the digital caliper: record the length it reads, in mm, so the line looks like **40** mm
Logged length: **92.76** mm
